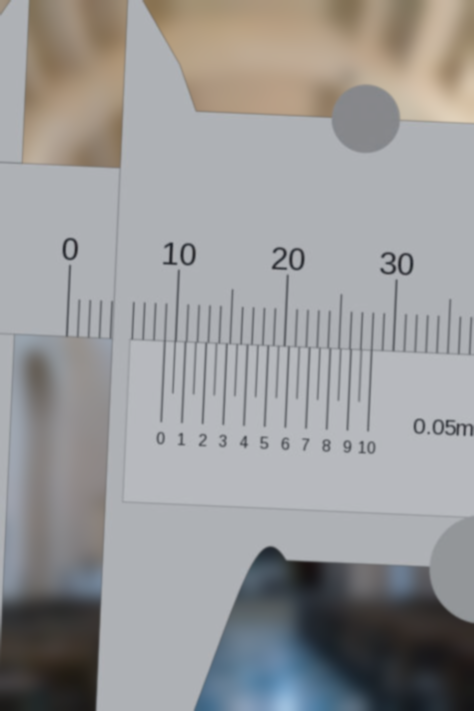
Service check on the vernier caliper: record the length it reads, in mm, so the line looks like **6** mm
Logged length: **9.0** mm
